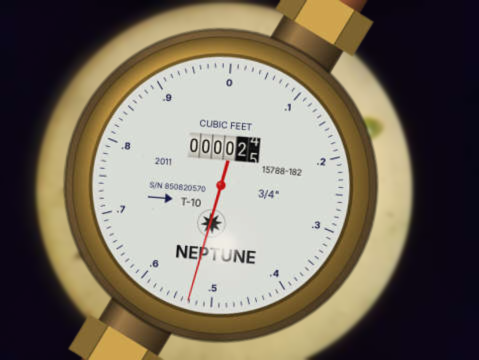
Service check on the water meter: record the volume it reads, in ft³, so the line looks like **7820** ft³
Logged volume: **24.53** ft³
